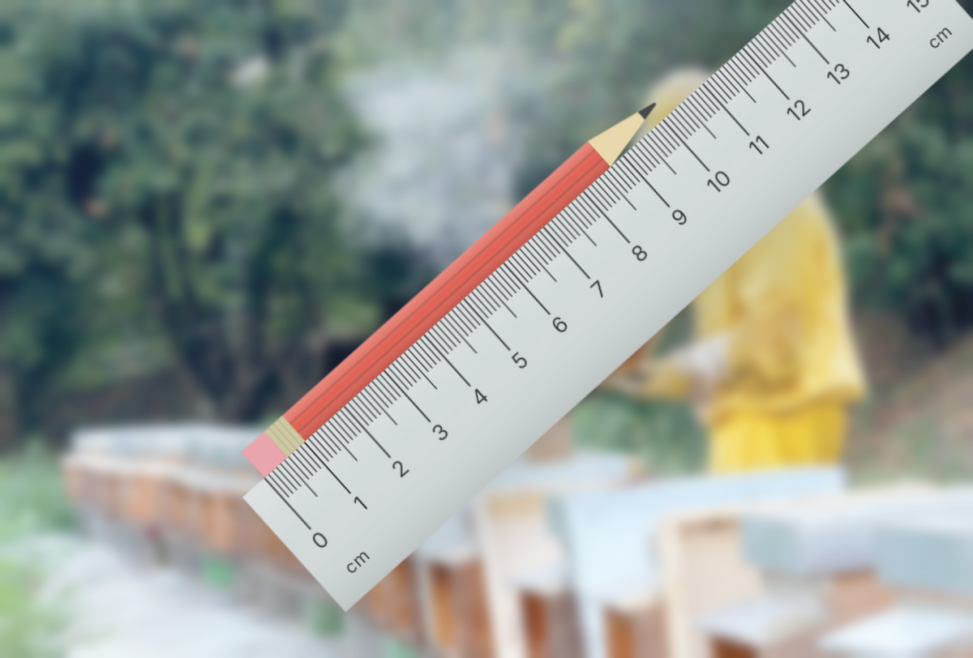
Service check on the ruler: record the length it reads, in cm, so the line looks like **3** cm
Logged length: **10.1** cm
